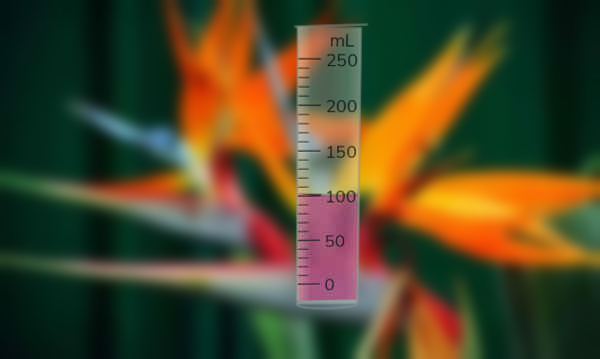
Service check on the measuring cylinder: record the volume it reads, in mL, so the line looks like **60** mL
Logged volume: **100** mL
